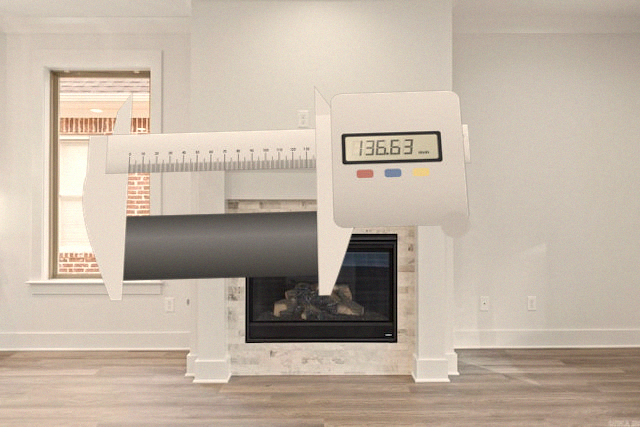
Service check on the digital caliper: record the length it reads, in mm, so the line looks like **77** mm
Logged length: **136.63** mm
